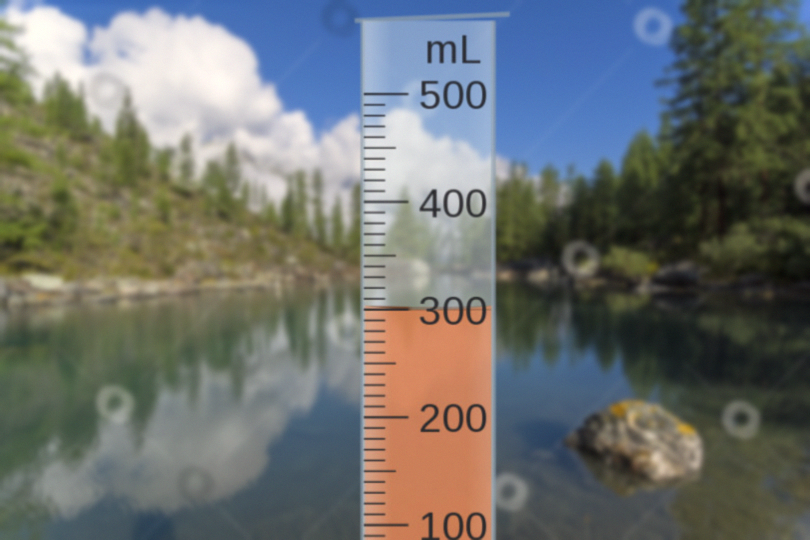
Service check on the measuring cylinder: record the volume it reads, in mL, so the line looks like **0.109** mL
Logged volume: **300** mL
